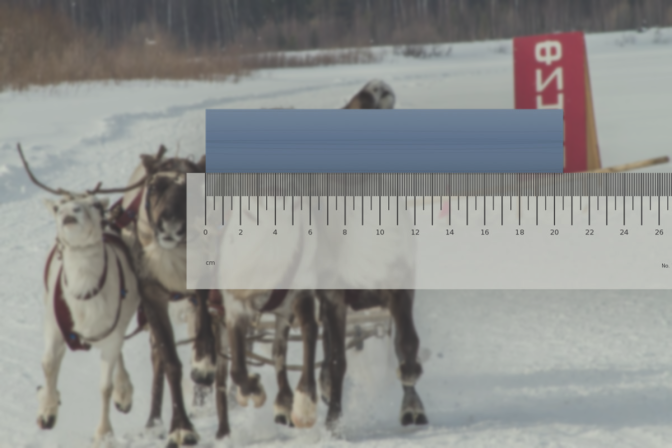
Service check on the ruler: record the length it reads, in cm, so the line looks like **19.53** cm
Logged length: **20.5** cm
